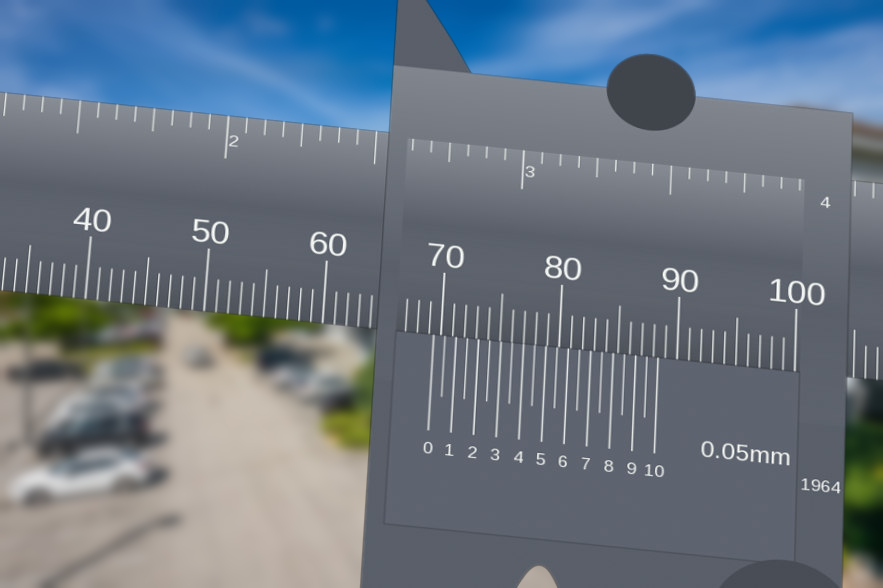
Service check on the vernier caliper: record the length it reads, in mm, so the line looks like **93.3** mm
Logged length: **69.4** mm
